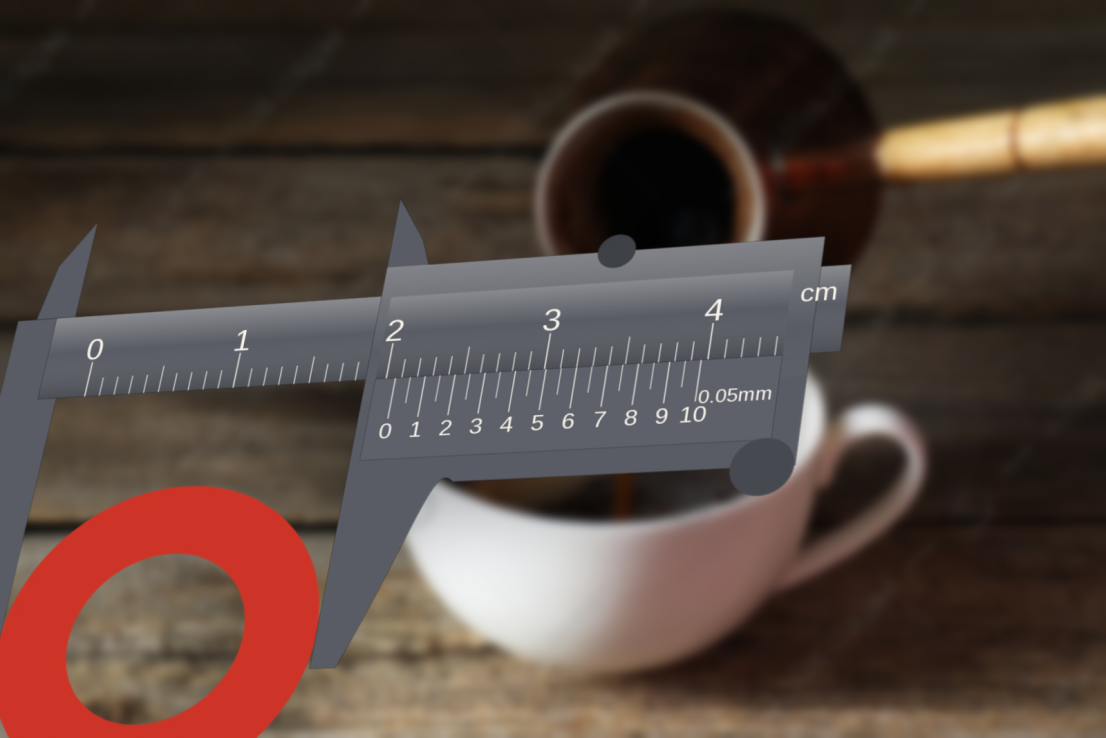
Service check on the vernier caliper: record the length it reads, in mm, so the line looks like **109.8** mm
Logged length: **20.6** mm
